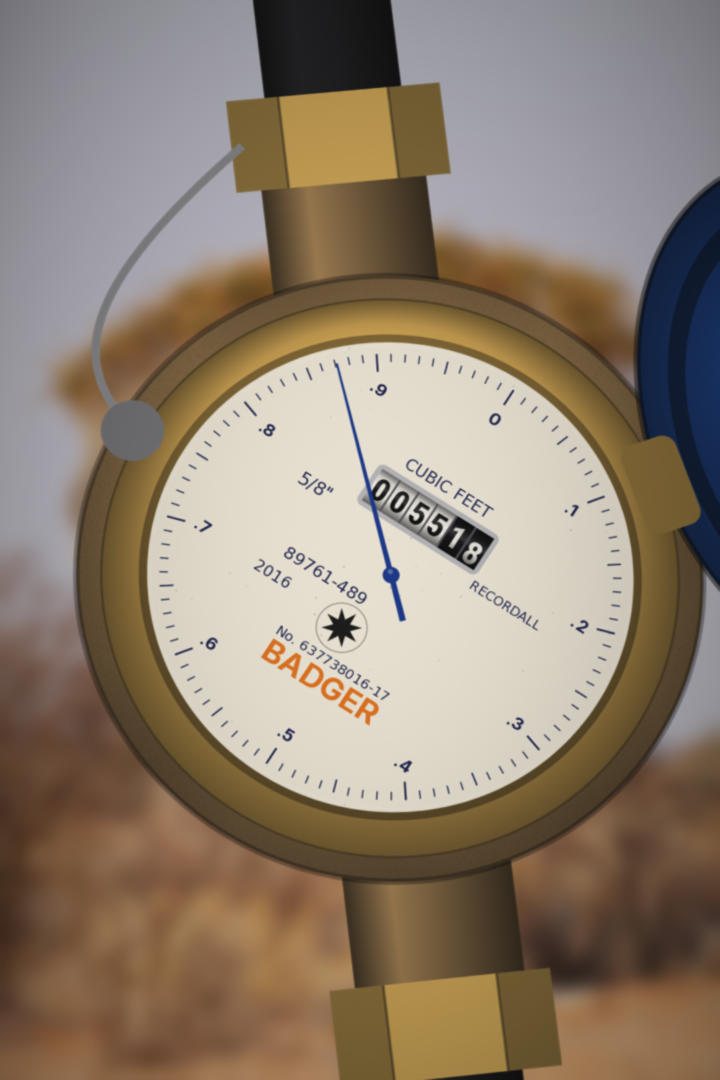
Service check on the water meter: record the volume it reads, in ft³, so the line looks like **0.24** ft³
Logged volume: **5517.87** ft³
